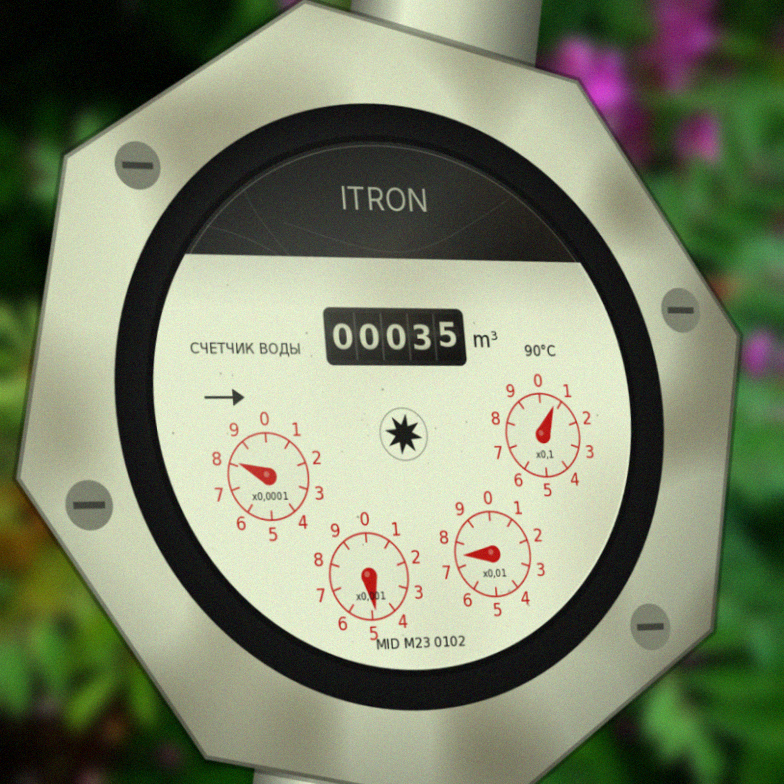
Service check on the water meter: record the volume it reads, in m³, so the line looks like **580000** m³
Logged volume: **35.0748** m³
